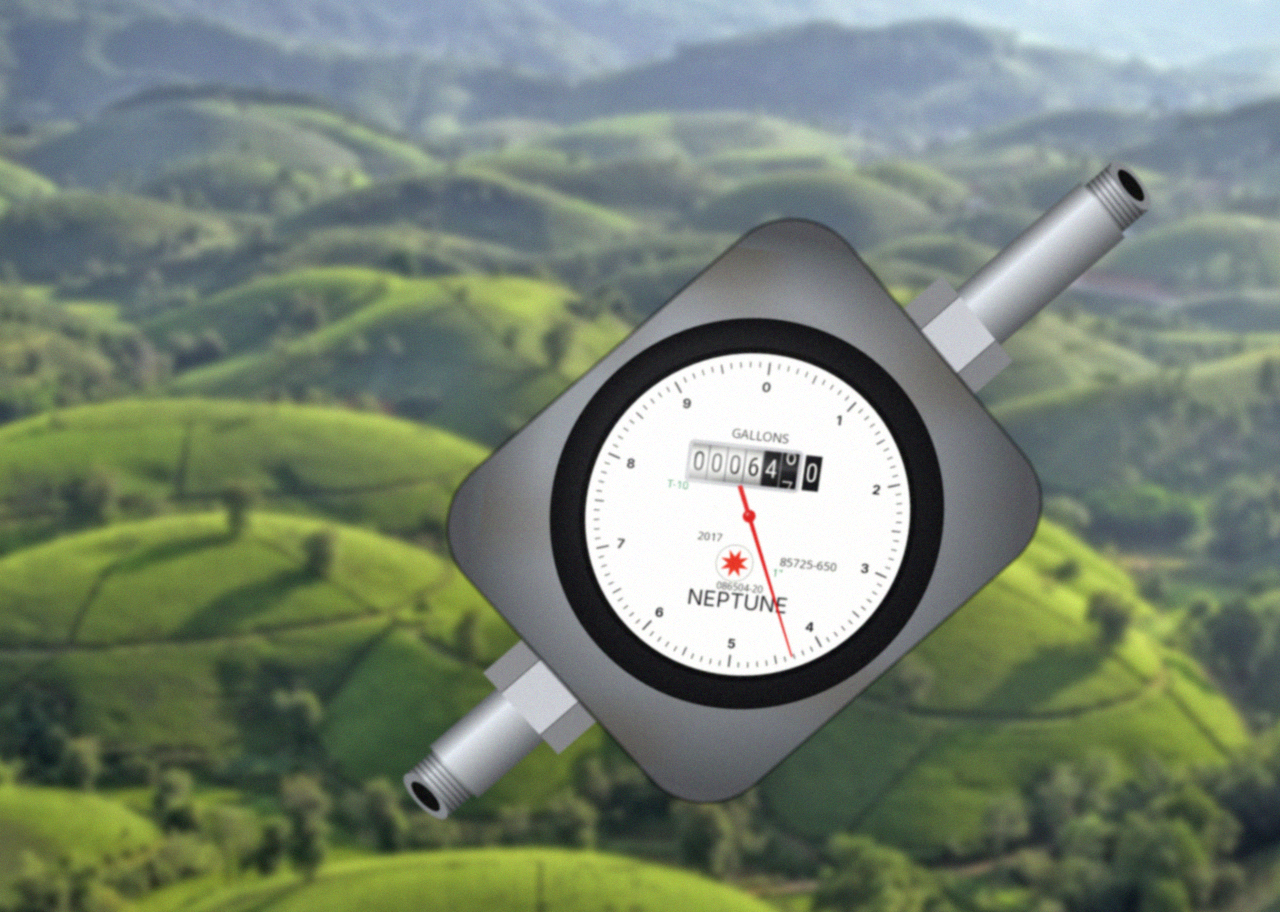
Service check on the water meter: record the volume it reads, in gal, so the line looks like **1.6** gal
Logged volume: **6464.3** gal
